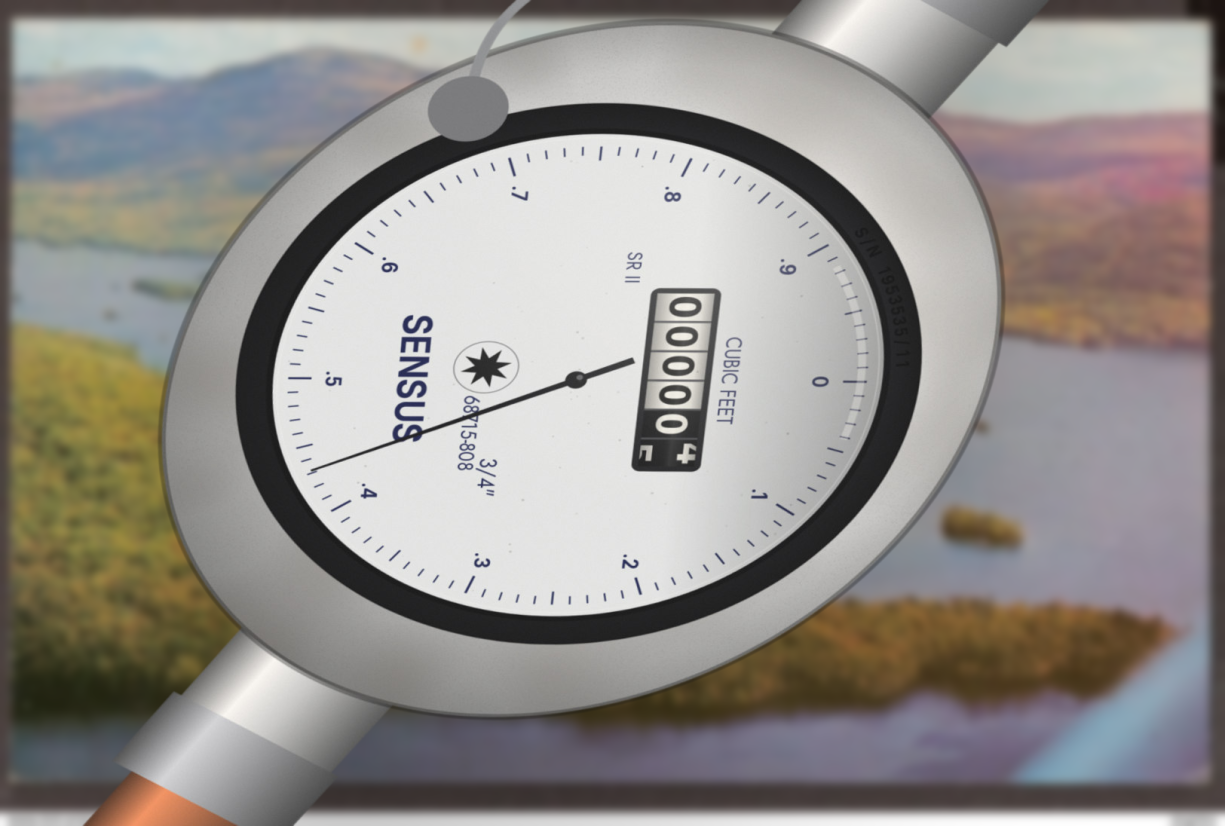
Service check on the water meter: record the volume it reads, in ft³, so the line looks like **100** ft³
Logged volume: **4.43** ft³
